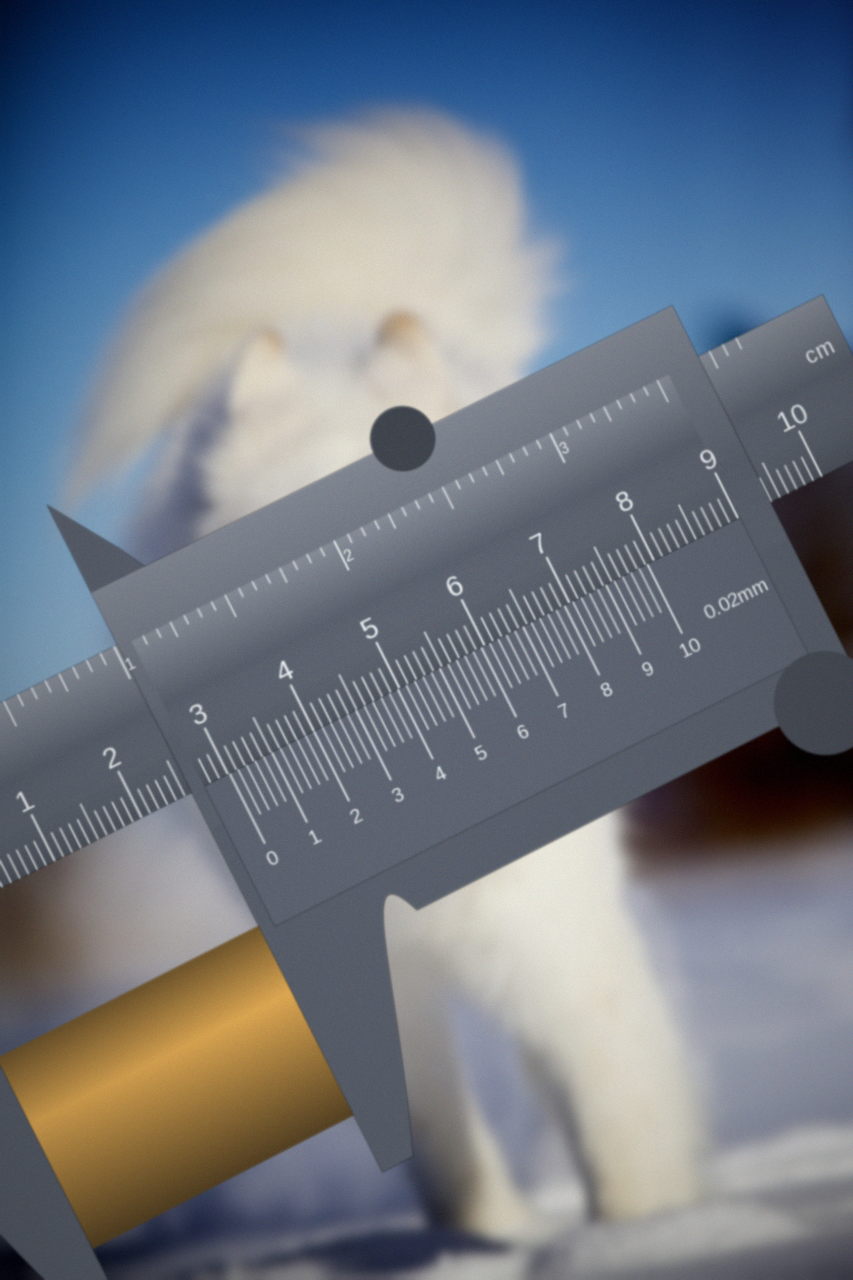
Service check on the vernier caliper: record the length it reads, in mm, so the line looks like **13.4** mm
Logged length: **30.2** mm
